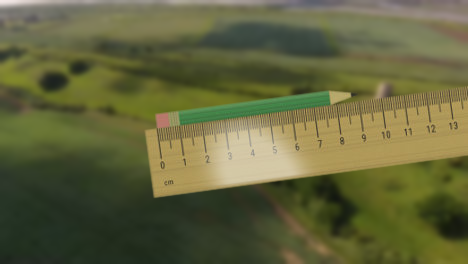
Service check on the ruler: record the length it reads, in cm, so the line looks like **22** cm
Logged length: **9** cm
